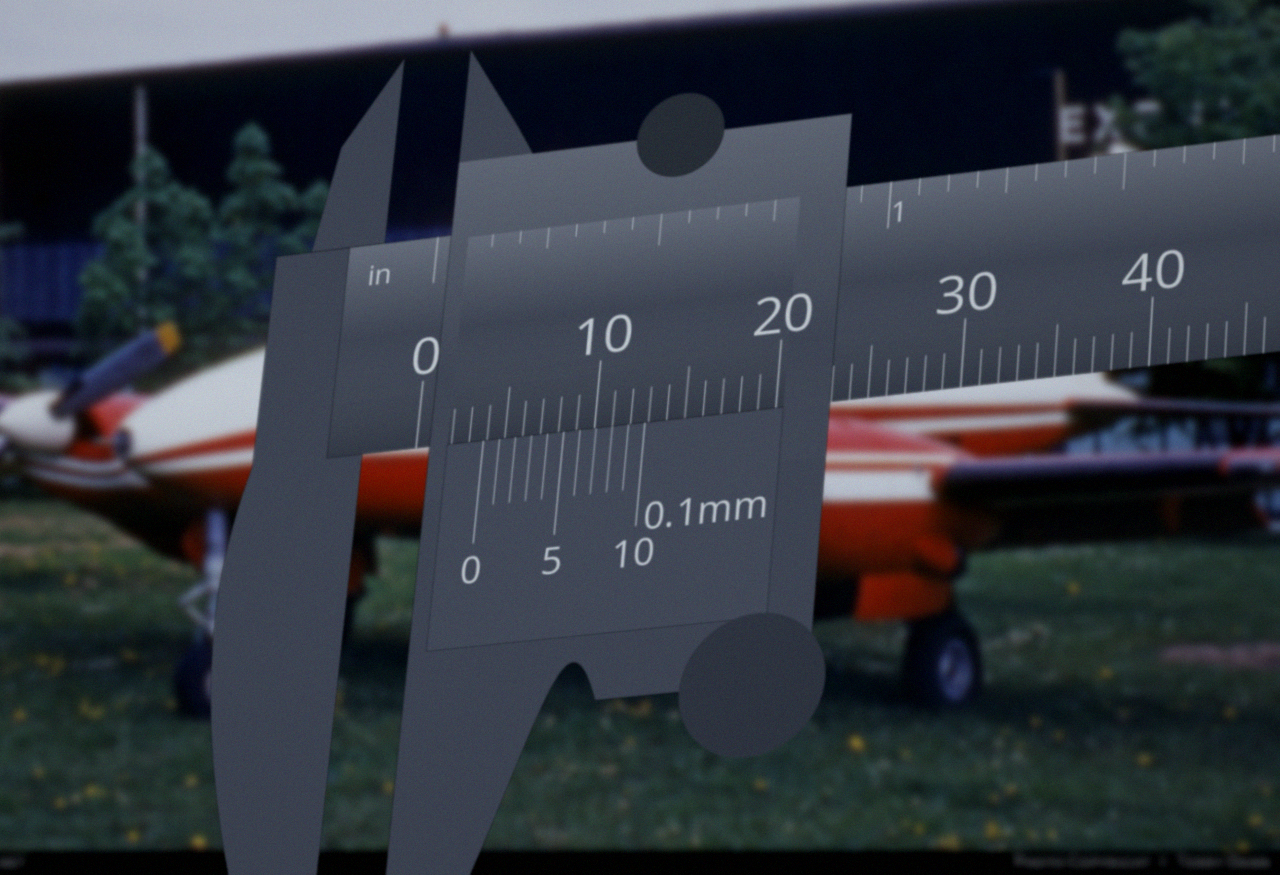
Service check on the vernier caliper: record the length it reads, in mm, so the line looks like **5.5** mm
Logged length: **3.8** mm
